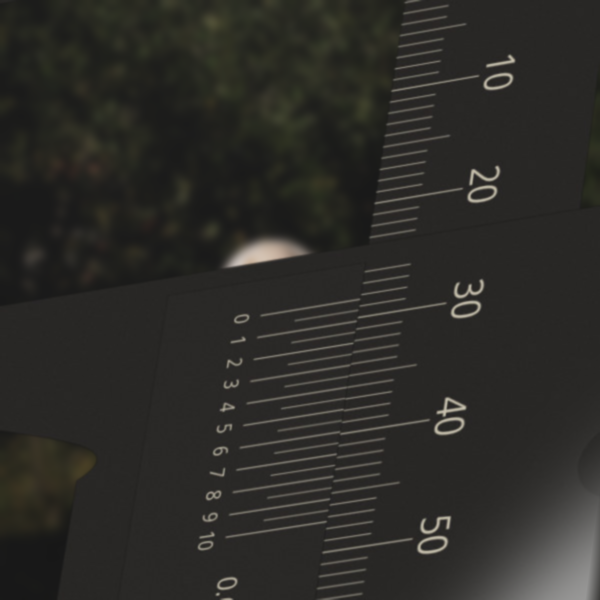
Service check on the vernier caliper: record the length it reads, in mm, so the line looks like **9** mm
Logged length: **28.4** mm
